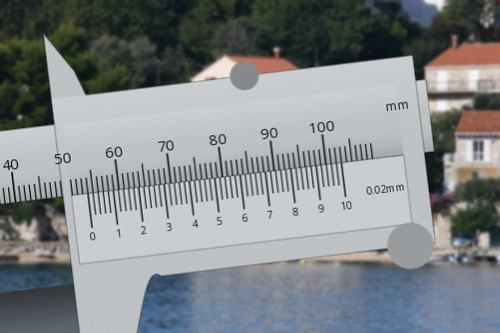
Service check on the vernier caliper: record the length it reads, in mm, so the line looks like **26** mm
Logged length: **54.0** mm
